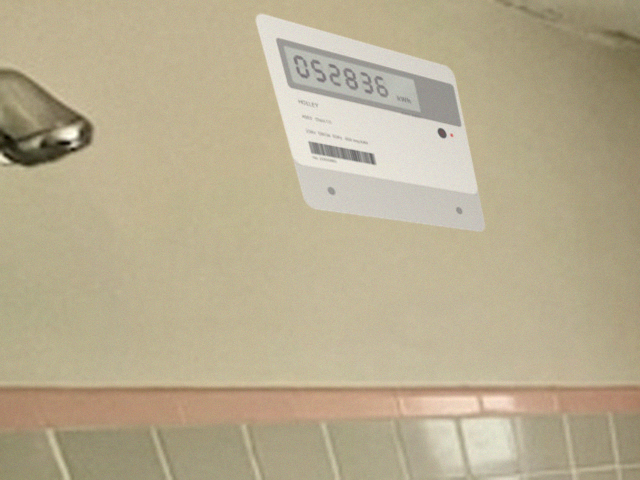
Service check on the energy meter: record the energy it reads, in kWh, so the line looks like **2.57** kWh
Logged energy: **52836** kWh
